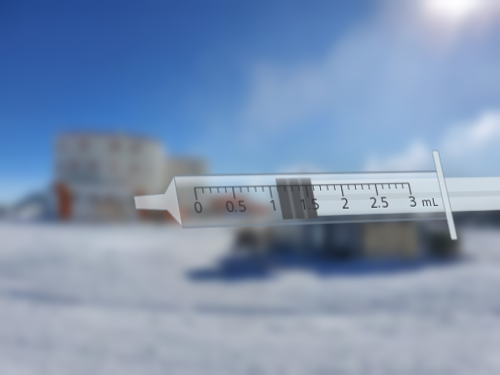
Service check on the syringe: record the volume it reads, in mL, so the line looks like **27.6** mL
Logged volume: **1.1** mL
